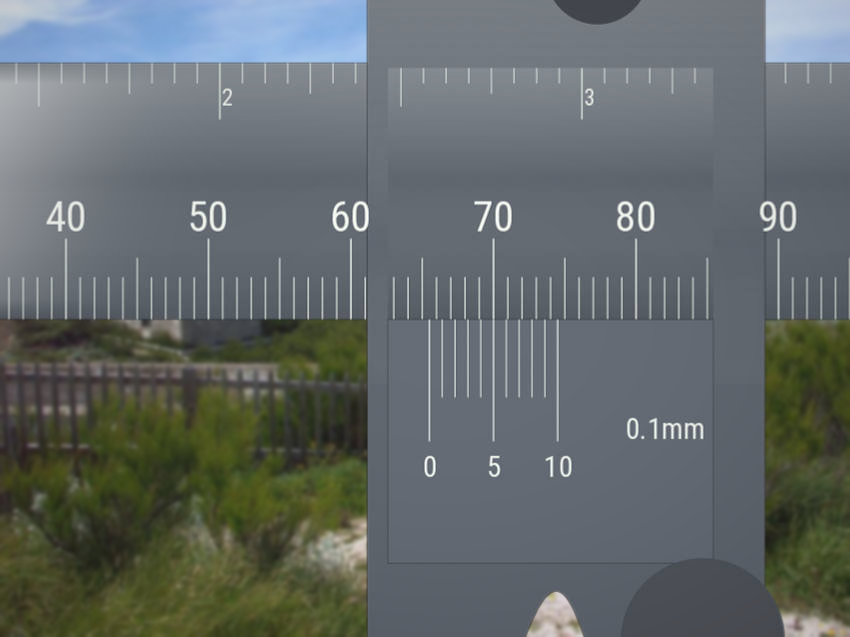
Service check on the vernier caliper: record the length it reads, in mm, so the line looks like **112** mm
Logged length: **65.5** mm
